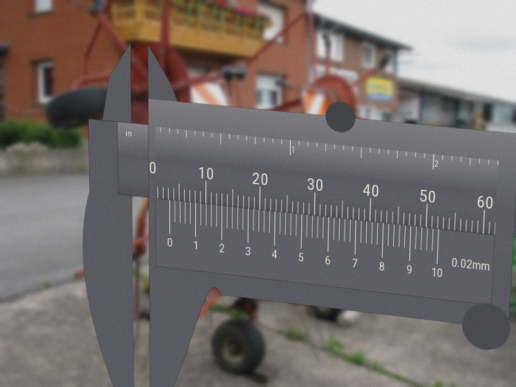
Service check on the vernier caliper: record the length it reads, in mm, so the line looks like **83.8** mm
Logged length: **3.2** mm
